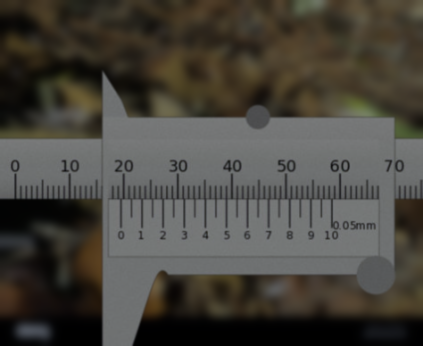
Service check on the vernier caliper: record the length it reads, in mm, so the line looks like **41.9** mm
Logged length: **19.5** mm
